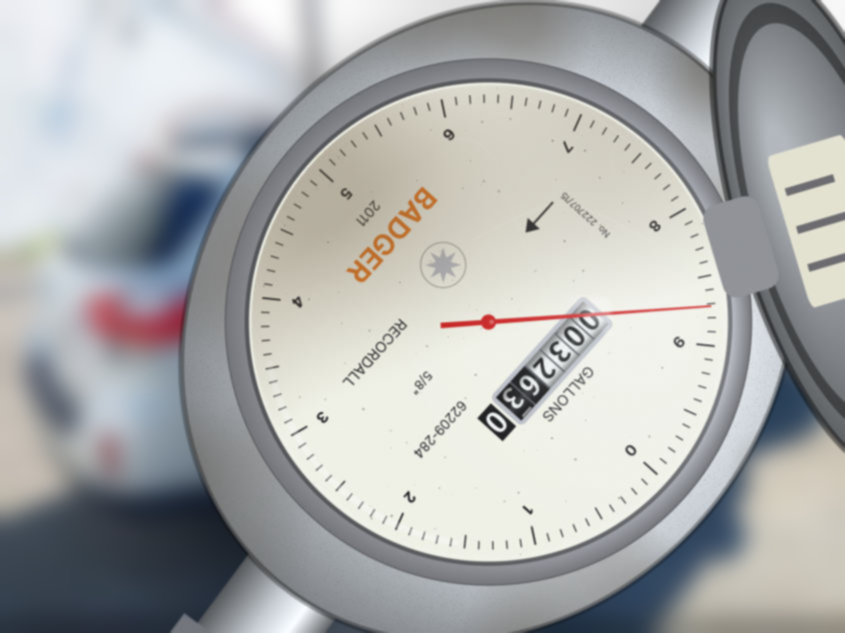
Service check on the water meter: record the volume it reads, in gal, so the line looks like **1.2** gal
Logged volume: **32628.7** gal
